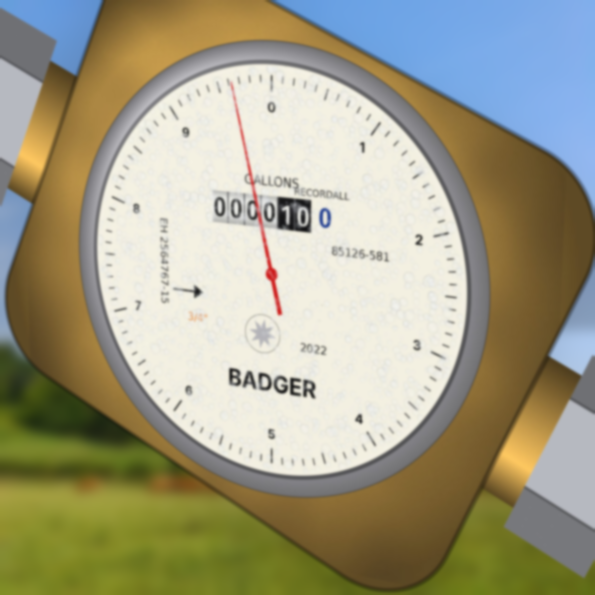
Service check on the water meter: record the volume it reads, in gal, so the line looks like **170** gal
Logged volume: **99.6** gal
